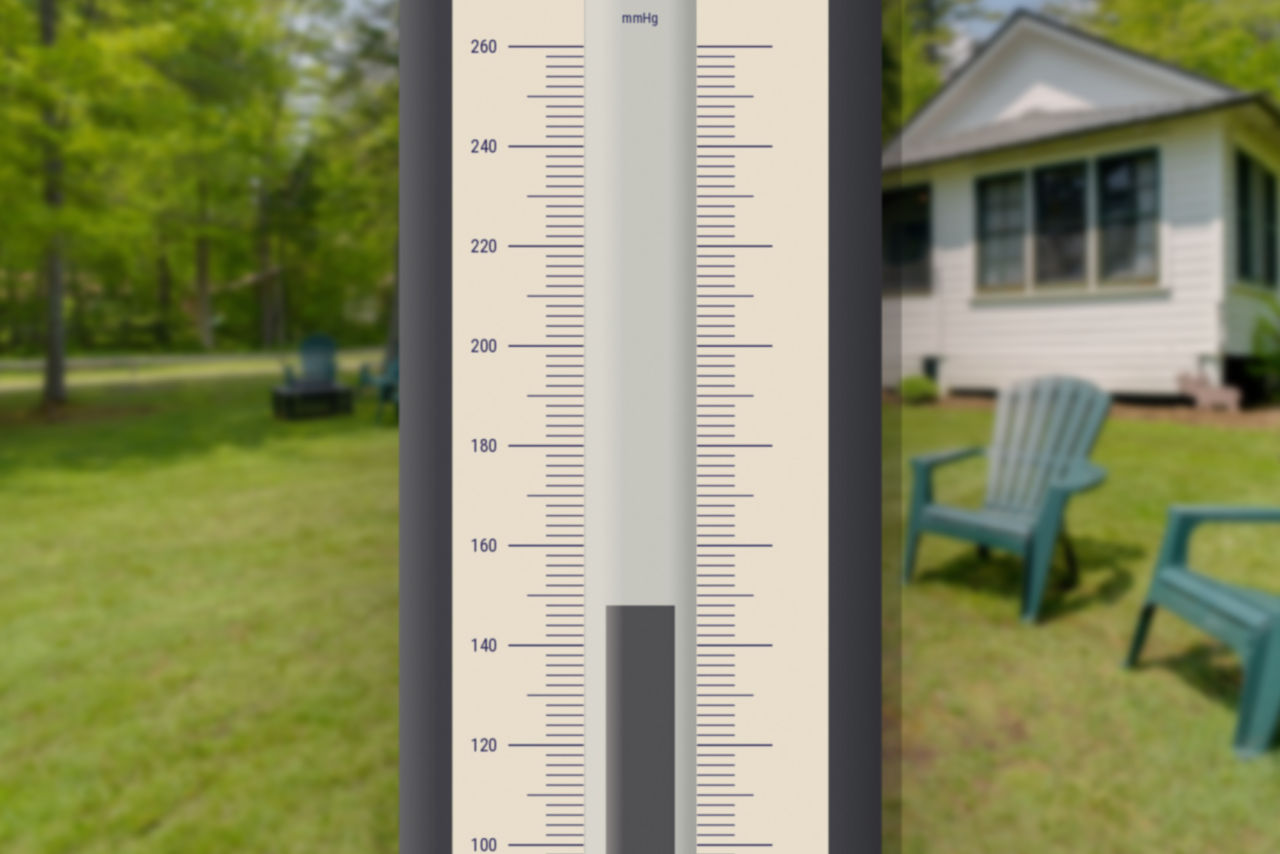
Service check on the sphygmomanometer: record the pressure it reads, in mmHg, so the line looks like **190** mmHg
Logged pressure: **148** mmHg
